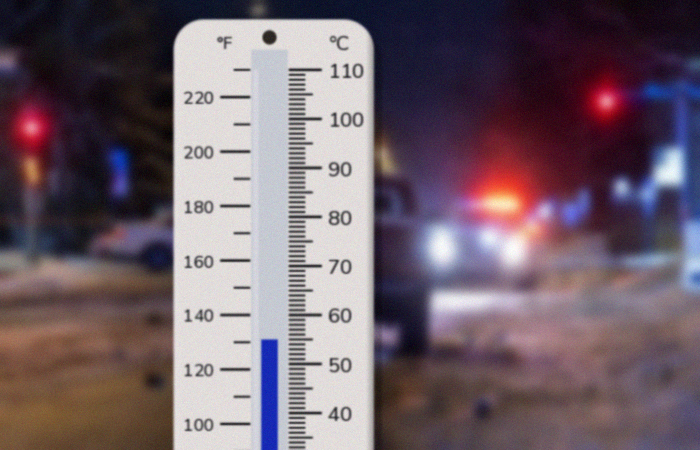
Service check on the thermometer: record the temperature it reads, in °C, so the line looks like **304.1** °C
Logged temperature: **55** °C
